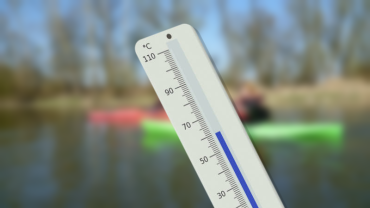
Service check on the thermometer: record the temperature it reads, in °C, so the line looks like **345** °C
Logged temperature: **60** °C
